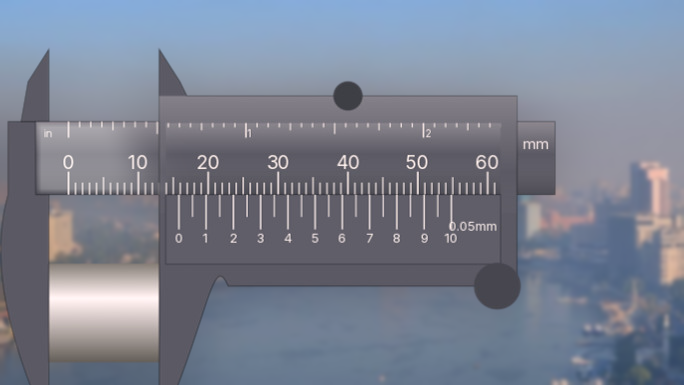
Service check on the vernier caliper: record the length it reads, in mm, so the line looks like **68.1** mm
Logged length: **15.8** mm
